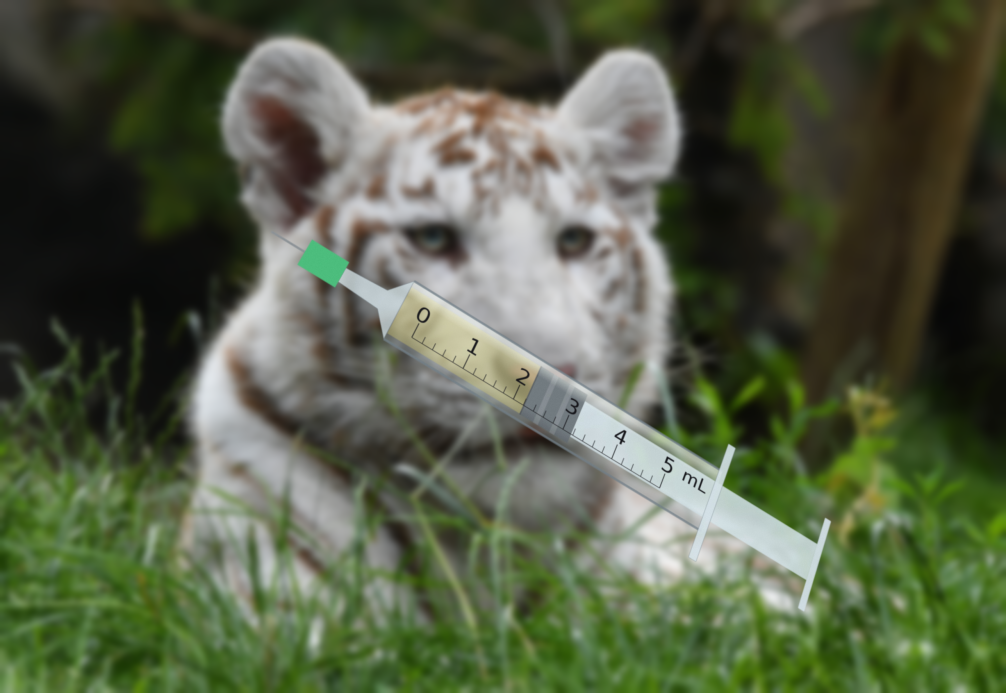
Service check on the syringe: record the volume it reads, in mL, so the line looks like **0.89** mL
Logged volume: **2.2** mL
